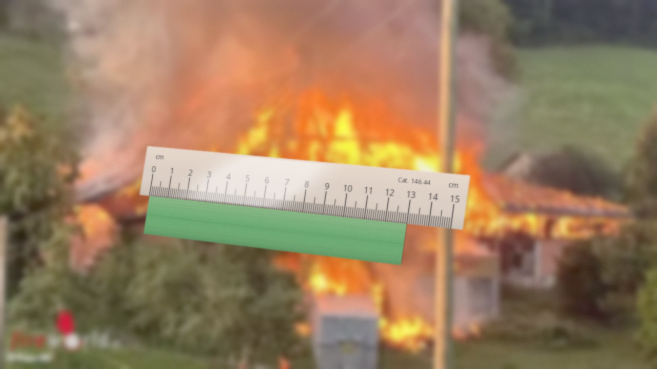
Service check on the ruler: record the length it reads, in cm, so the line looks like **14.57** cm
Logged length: **13** cm
